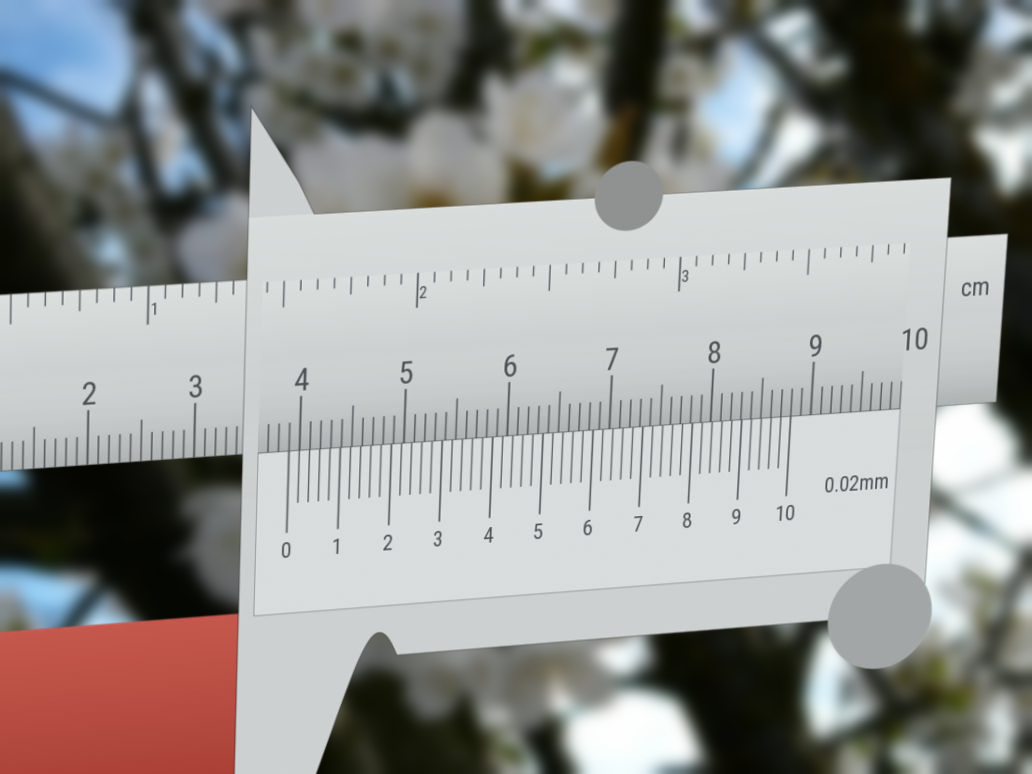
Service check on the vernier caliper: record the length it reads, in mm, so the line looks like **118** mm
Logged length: **39.0** mm
